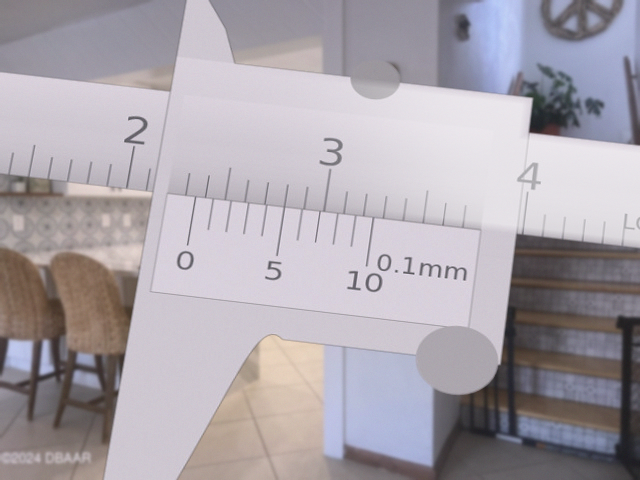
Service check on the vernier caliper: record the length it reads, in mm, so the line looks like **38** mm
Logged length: **23.5** mm
